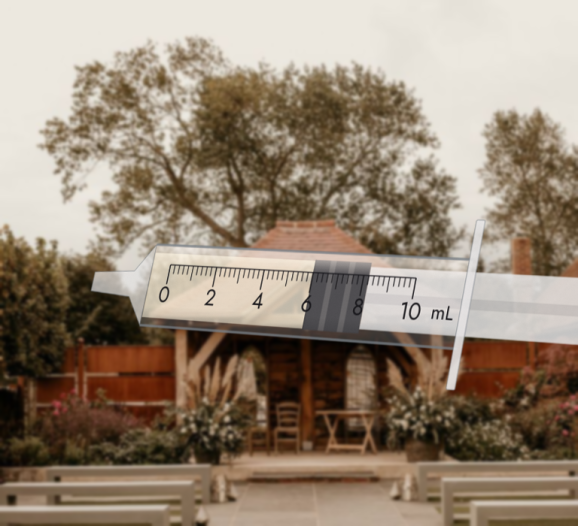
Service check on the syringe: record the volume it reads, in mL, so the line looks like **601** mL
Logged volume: **6** mL
